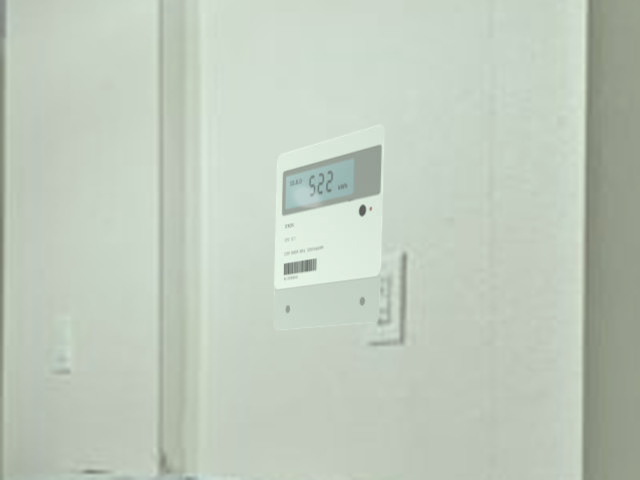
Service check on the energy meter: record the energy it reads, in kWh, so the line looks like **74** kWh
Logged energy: **522** kWh
